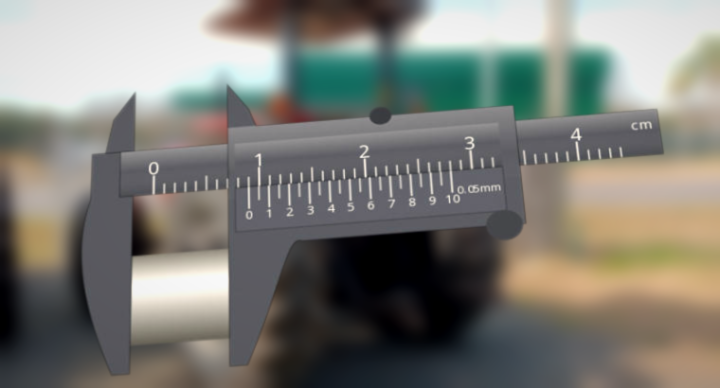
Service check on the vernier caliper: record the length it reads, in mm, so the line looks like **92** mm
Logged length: **9.0** mm
